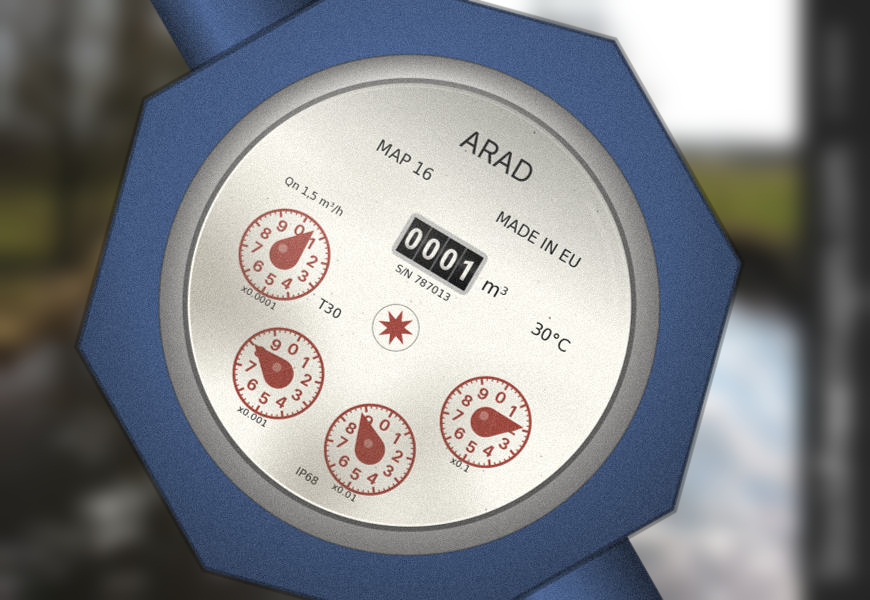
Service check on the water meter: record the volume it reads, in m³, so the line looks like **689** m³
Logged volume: **1.1880** m³
